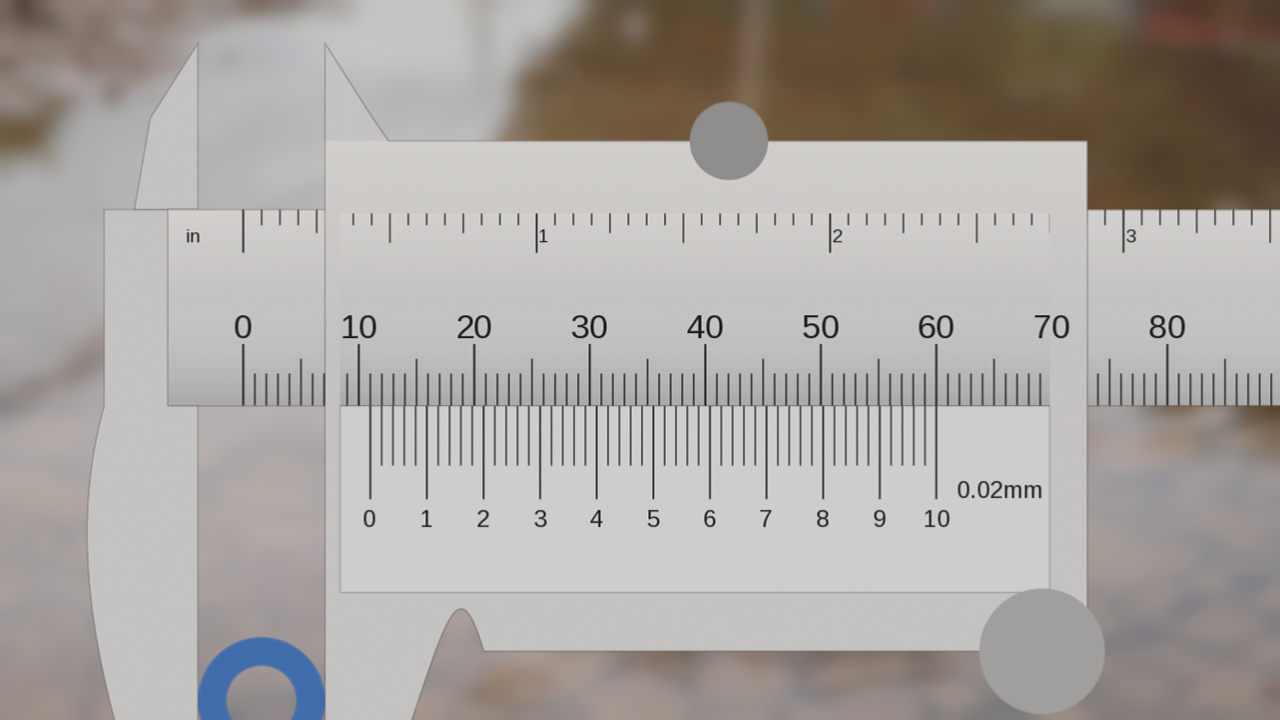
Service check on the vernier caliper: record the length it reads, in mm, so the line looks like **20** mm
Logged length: **11.0** mm
